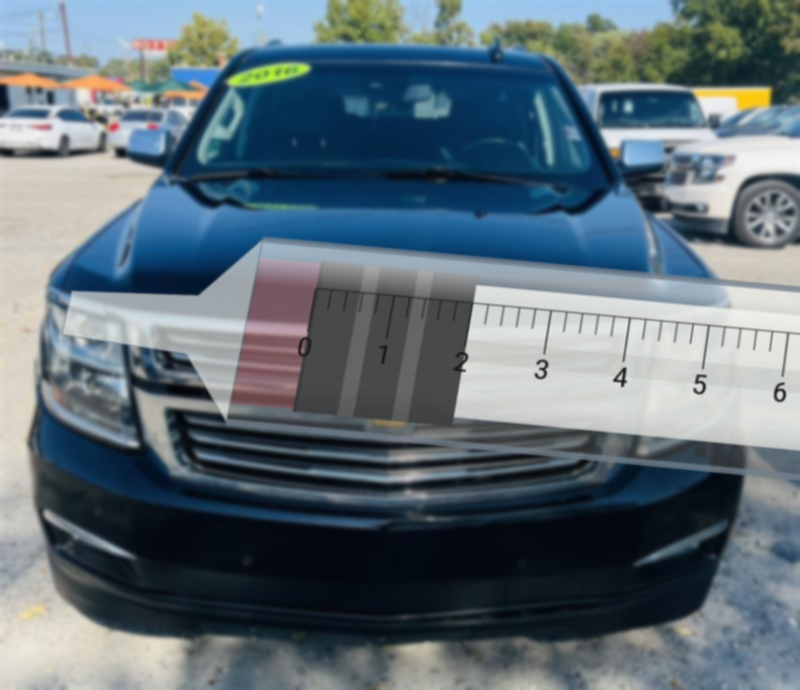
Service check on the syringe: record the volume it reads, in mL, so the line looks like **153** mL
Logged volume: **0** mL
